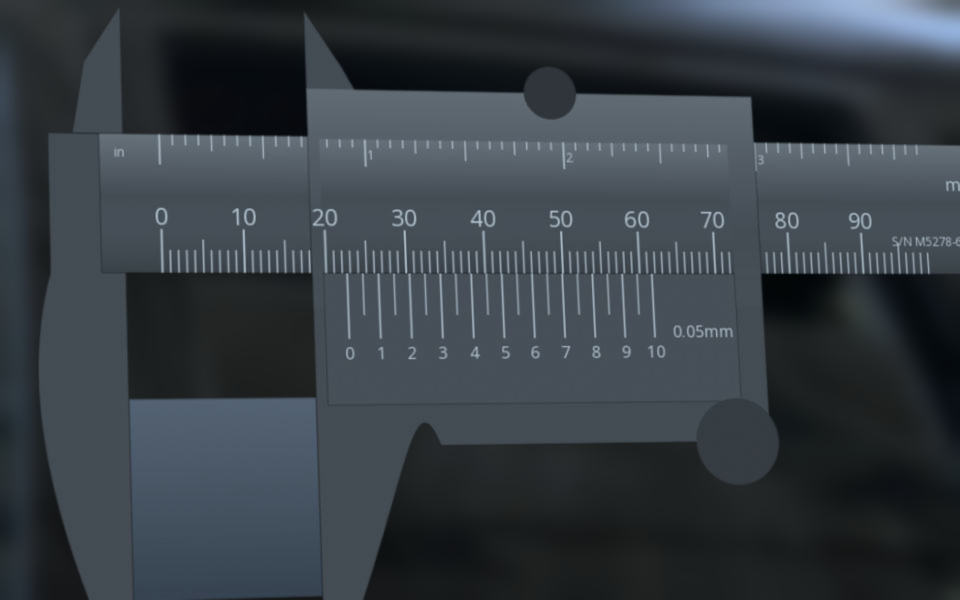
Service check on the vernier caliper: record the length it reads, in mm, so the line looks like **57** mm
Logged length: **22.6** mm
